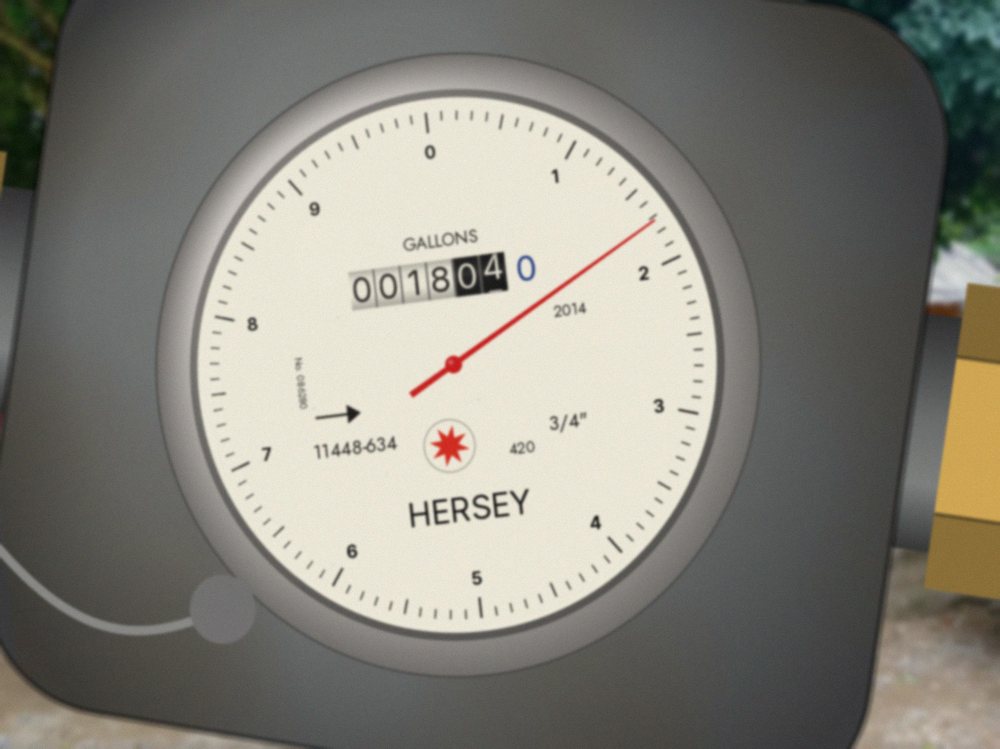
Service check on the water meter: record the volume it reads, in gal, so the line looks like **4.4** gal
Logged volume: **18041.7** gal
